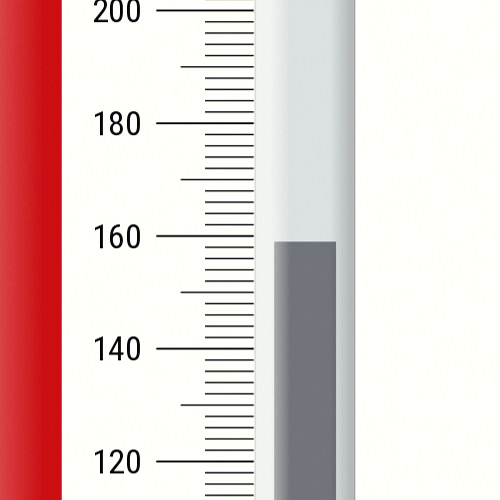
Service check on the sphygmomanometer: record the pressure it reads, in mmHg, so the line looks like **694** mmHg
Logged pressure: **159** mmHg
